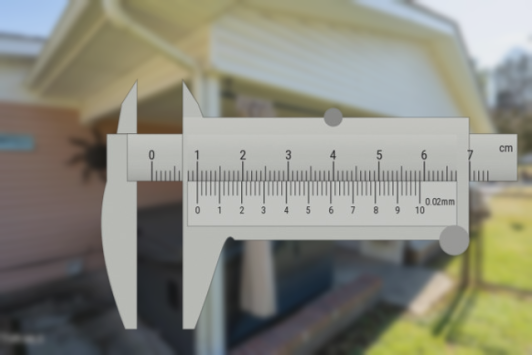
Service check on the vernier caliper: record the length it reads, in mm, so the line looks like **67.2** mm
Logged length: **10.0** mm
